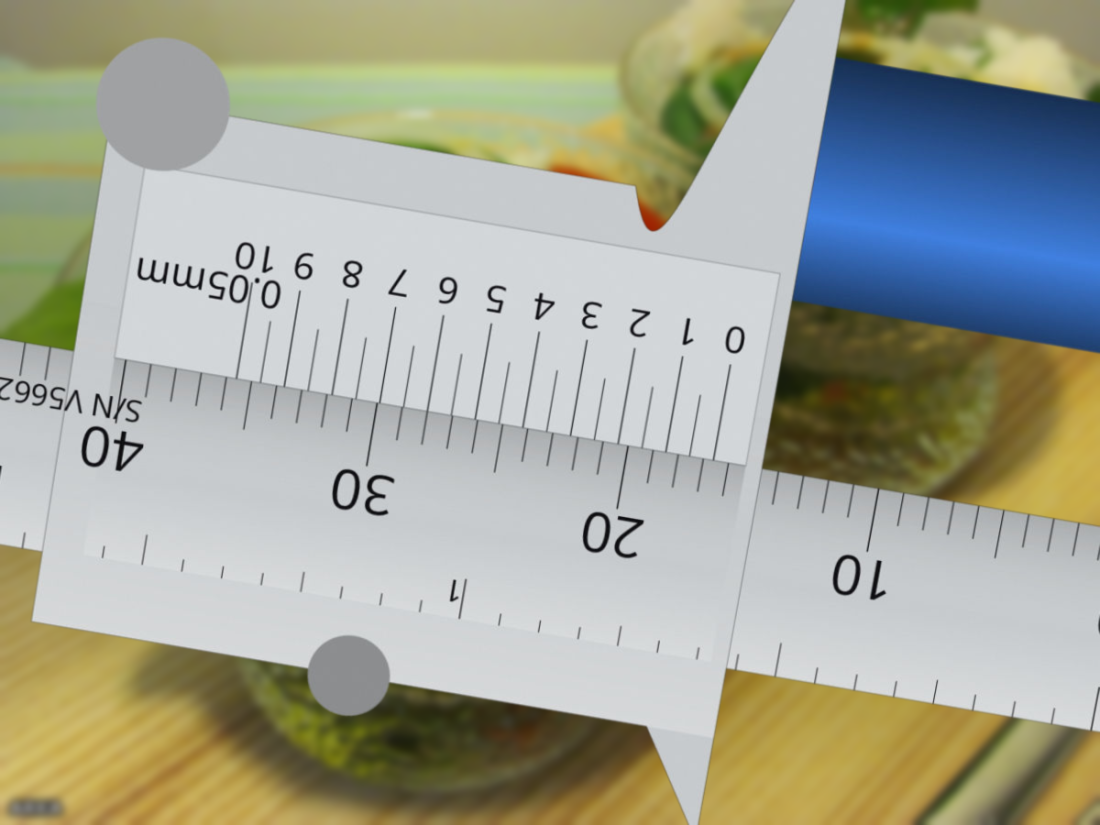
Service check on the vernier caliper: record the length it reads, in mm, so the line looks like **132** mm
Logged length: **16.60** mm
